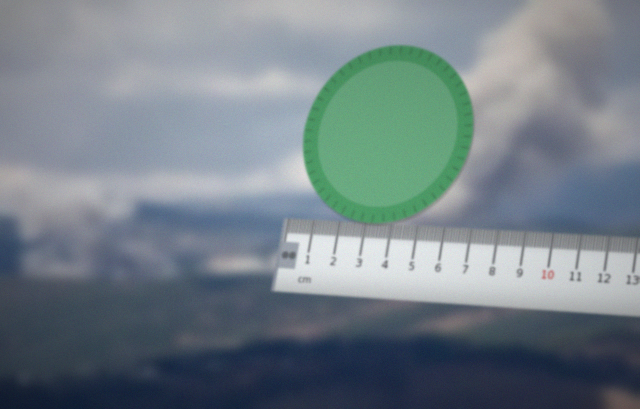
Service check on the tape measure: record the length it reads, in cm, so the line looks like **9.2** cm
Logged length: **6.5** cm
